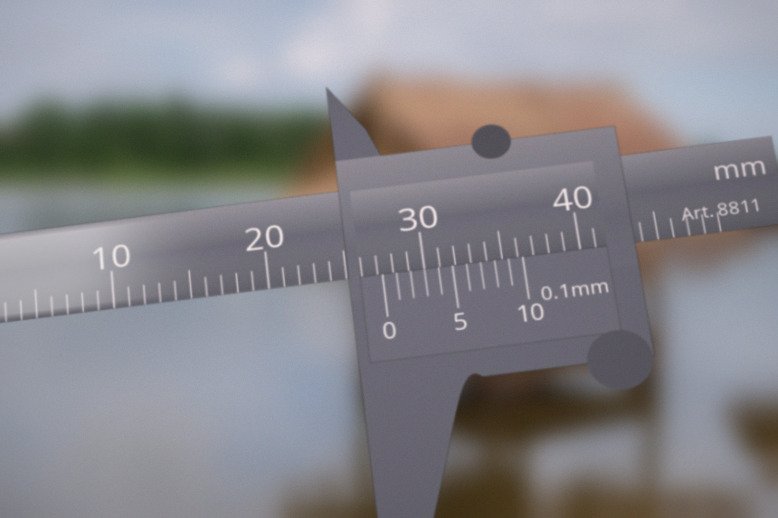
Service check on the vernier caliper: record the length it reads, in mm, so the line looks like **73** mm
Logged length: **27.3** mm
